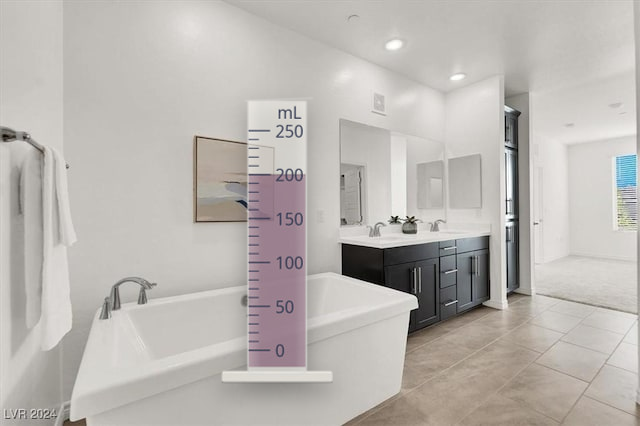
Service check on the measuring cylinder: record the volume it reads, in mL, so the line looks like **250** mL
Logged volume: **200** mL
